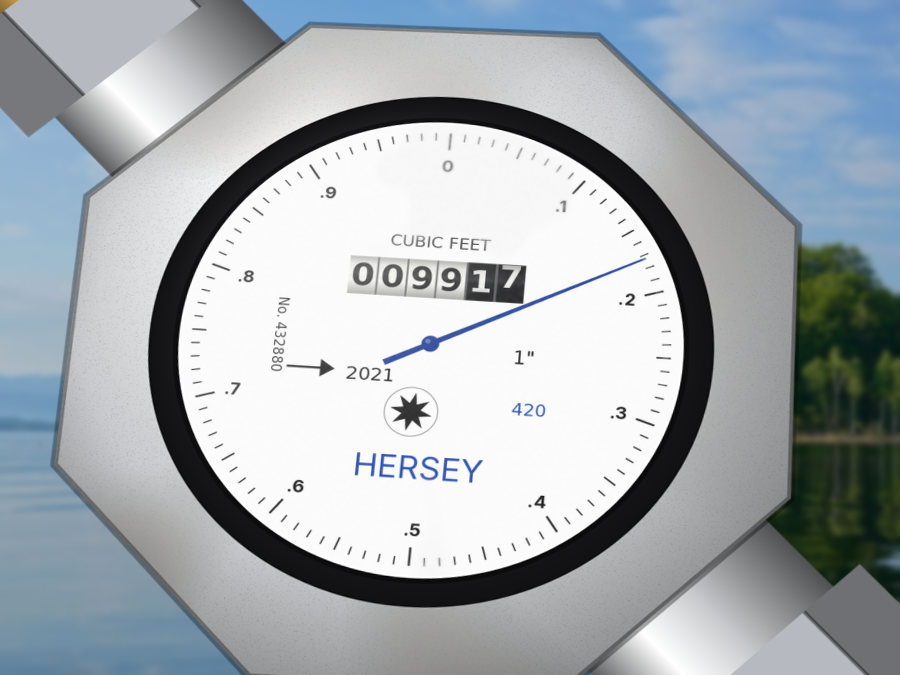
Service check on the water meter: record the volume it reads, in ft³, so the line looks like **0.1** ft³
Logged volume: **9917.17** ft³
